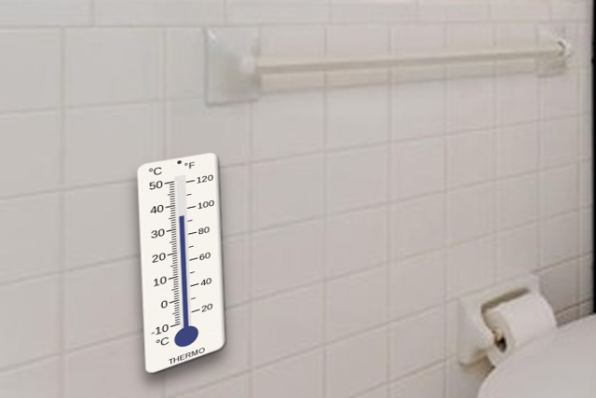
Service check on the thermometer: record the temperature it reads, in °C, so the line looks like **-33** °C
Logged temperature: **35** °C
